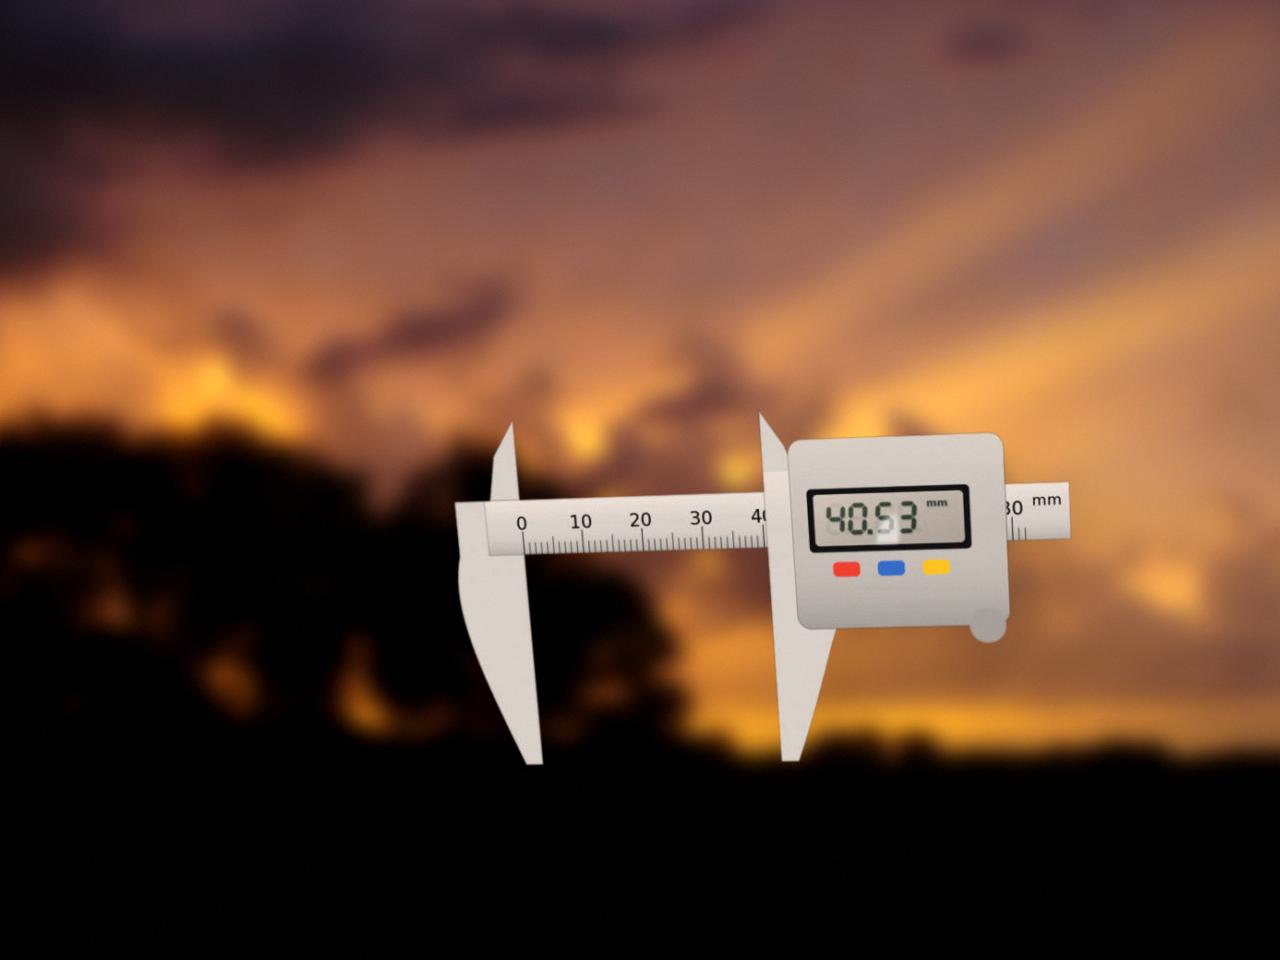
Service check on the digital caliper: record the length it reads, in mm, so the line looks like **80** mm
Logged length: **40.53** mm
